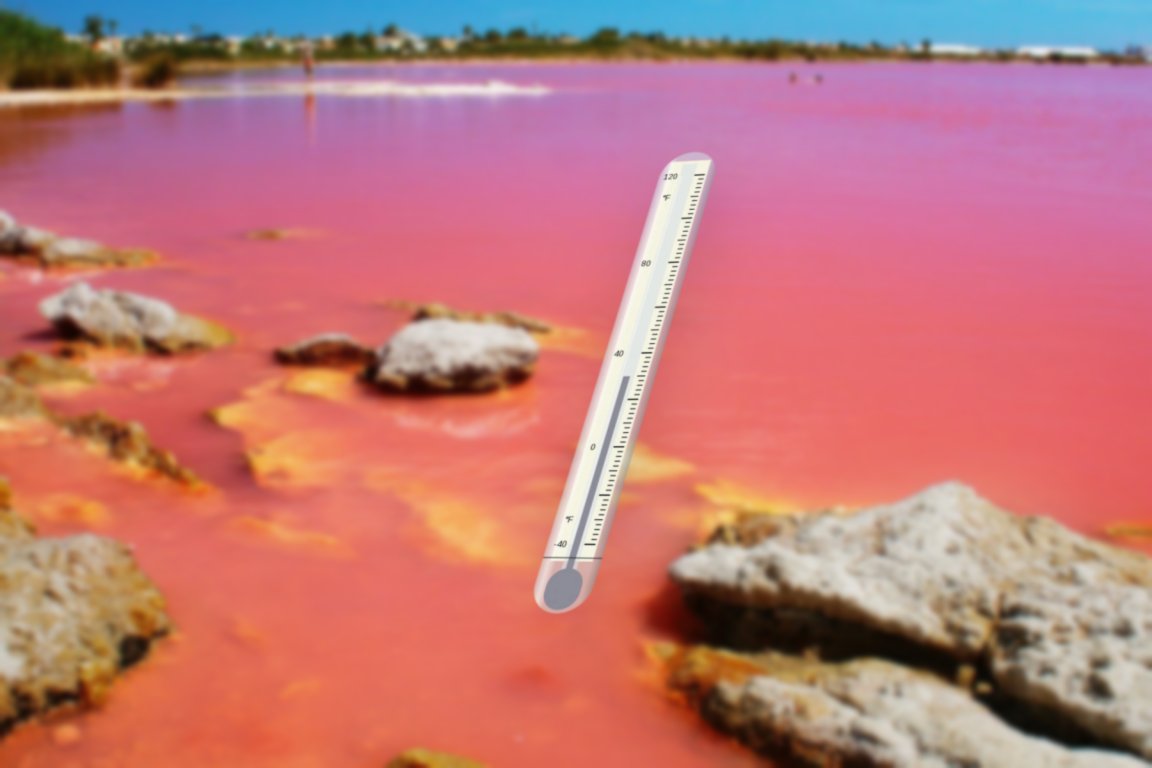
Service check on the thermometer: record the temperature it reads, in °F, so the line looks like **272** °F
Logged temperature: **30** °F
